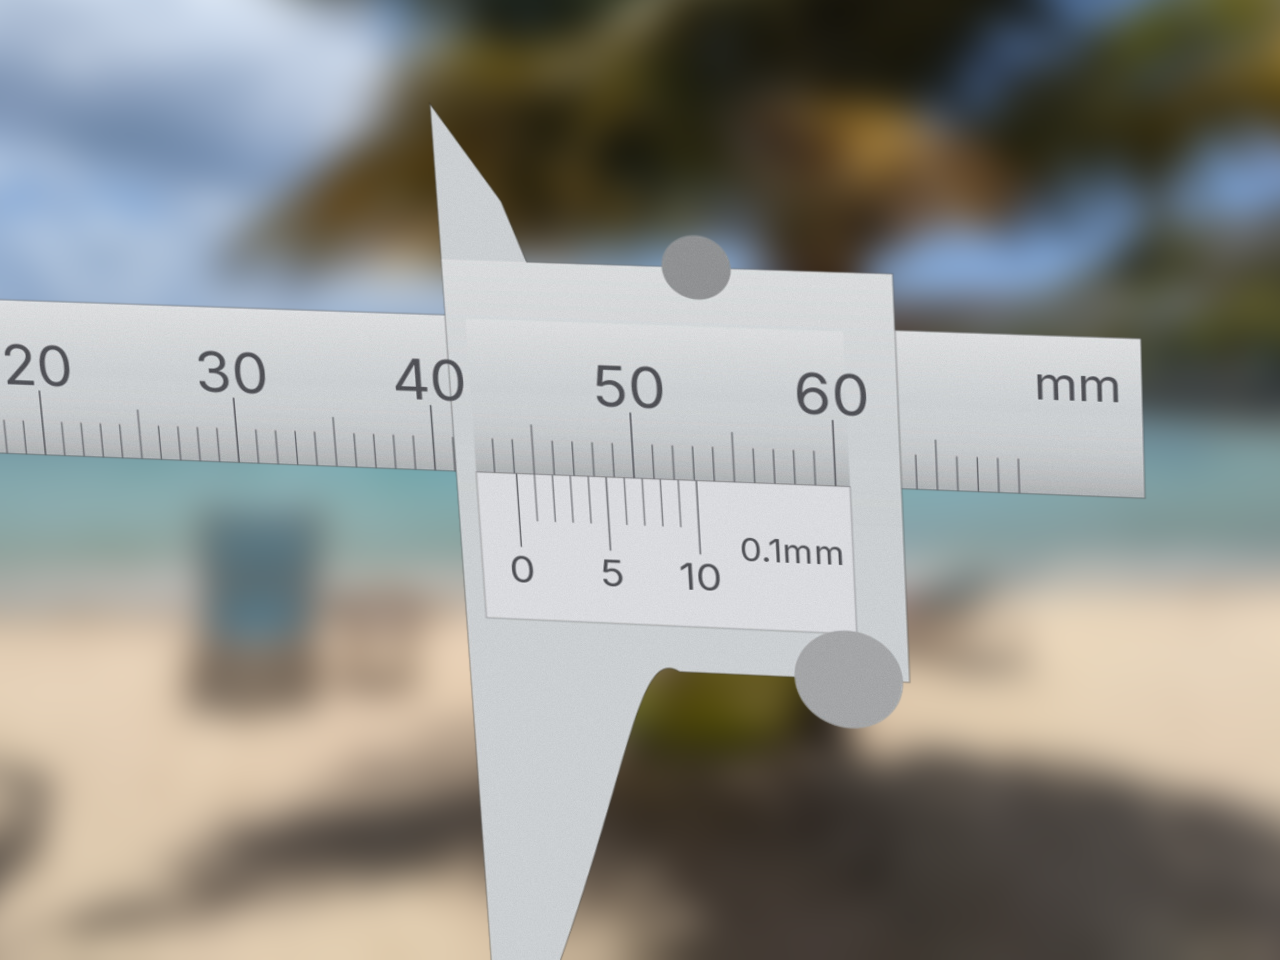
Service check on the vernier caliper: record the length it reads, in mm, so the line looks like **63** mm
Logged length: **44.1** mm
